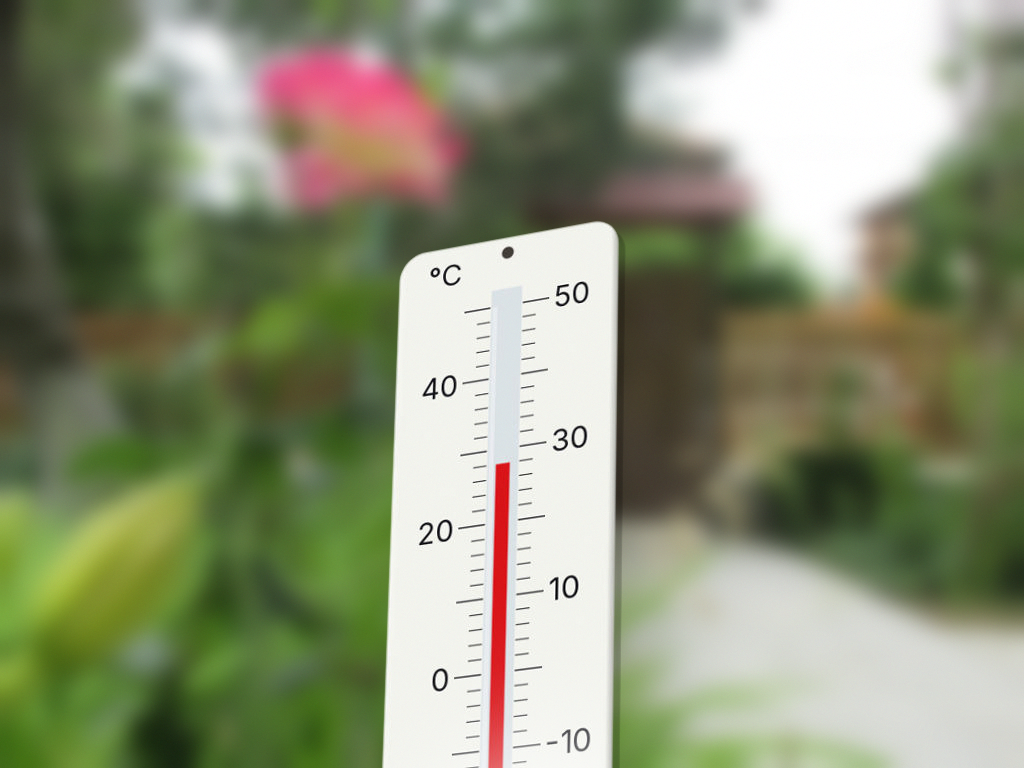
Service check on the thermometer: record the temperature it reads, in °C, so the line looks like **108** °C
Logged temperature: **28** °C
